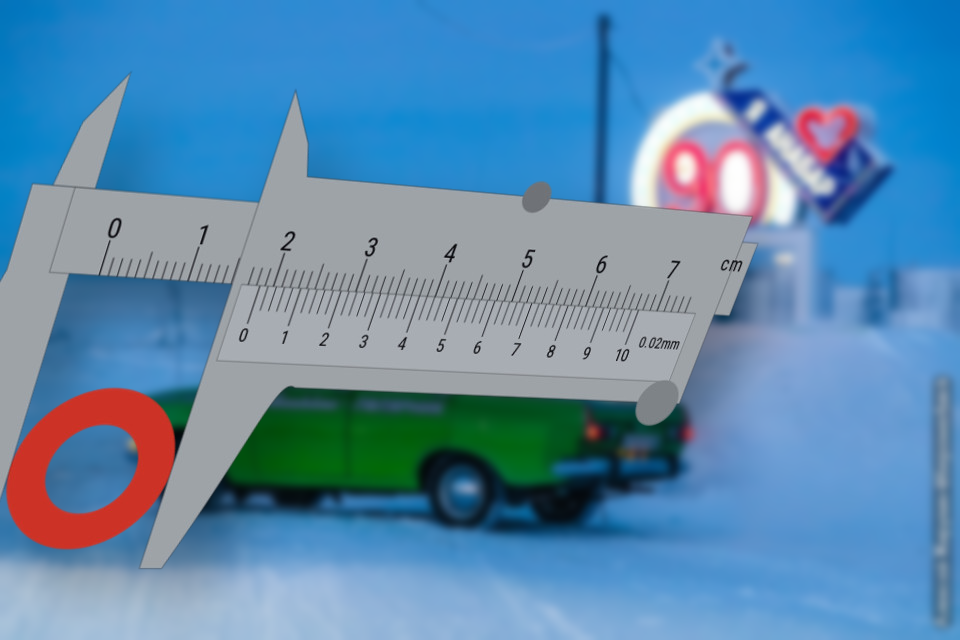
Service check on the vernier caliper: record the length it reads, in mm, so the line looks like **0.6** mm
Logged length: **18.4** mm
